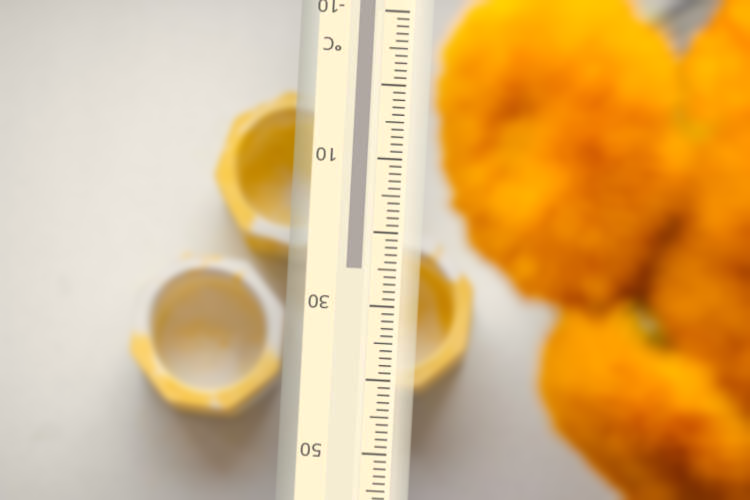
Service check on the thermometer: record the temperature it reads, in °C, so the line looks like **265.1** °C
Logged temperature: **25** °C
